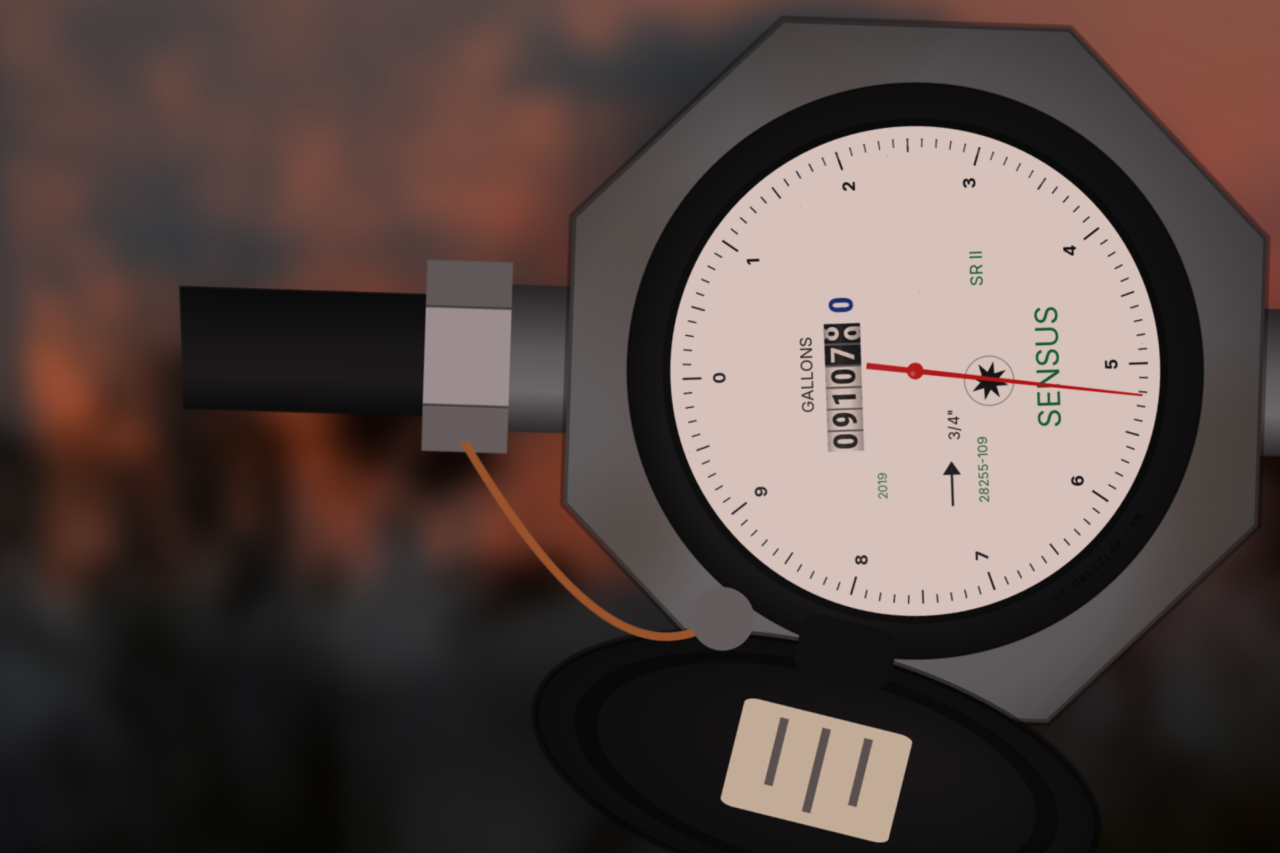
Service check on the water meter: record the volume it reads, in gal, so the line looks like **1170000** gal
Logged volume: **910785.2** gal
